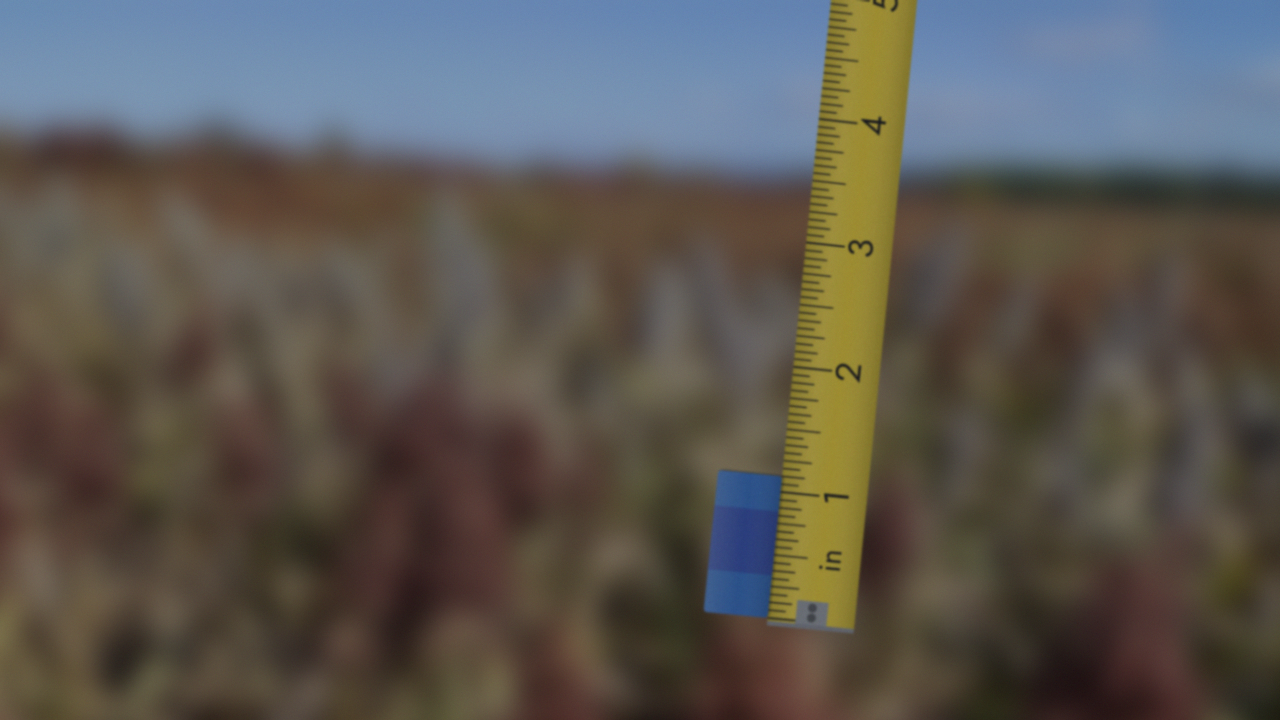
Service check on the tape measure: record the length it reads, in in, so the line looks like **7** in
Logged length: **1.125** in
